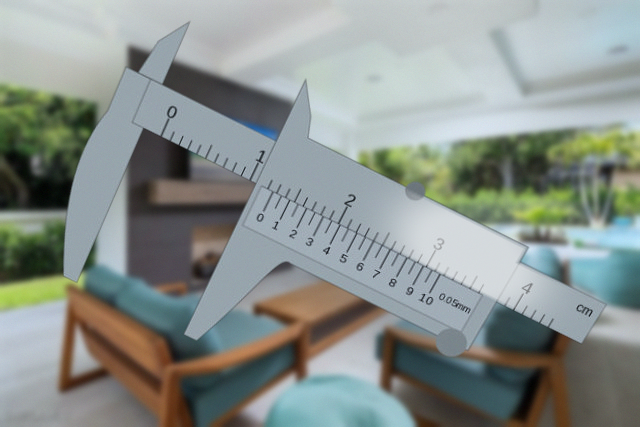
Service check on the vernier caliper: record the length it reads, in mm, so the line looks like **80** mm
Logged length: **12.6** mm
